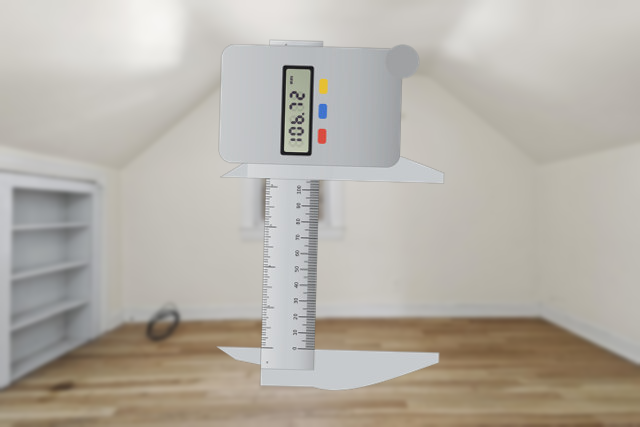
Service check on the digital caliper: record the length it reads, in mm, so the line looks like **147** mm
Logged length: **106.72** mm
